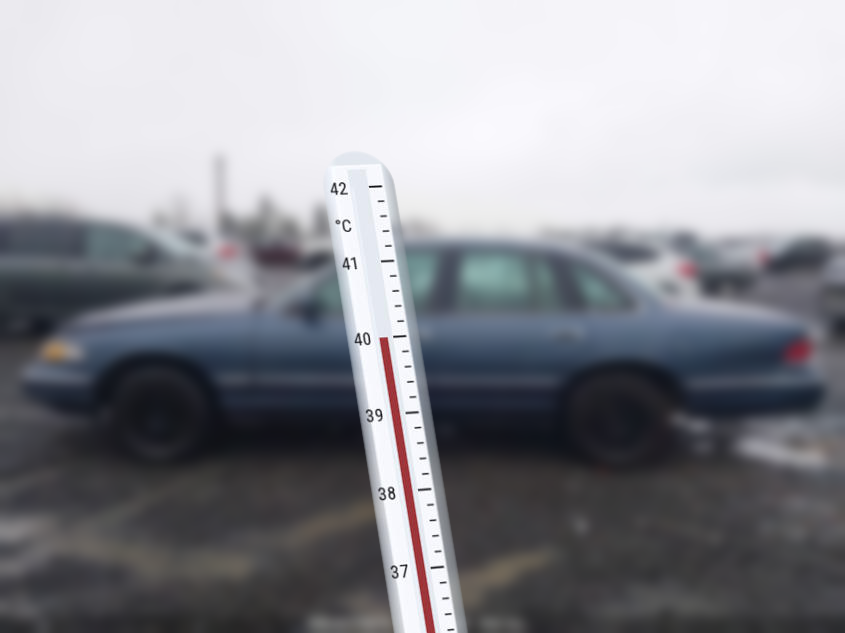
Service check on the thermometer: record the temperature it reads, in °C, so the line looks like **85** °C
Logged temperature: **40** °C
